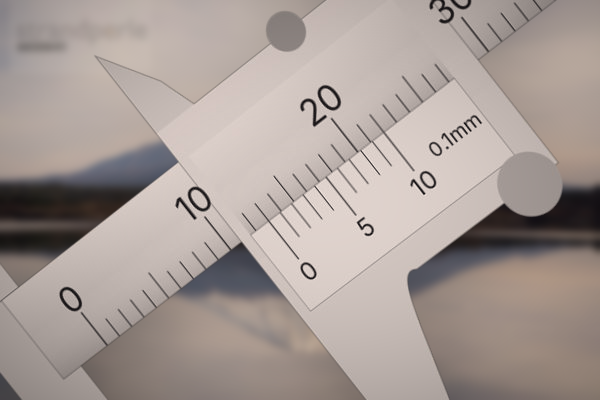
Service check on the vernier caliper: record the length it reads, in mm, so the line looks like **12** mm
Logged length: **13.0** mm
